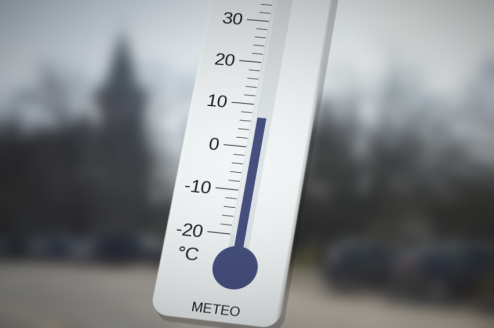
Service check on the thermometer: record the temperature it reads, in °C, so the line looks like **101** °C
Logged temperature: **7** °C
